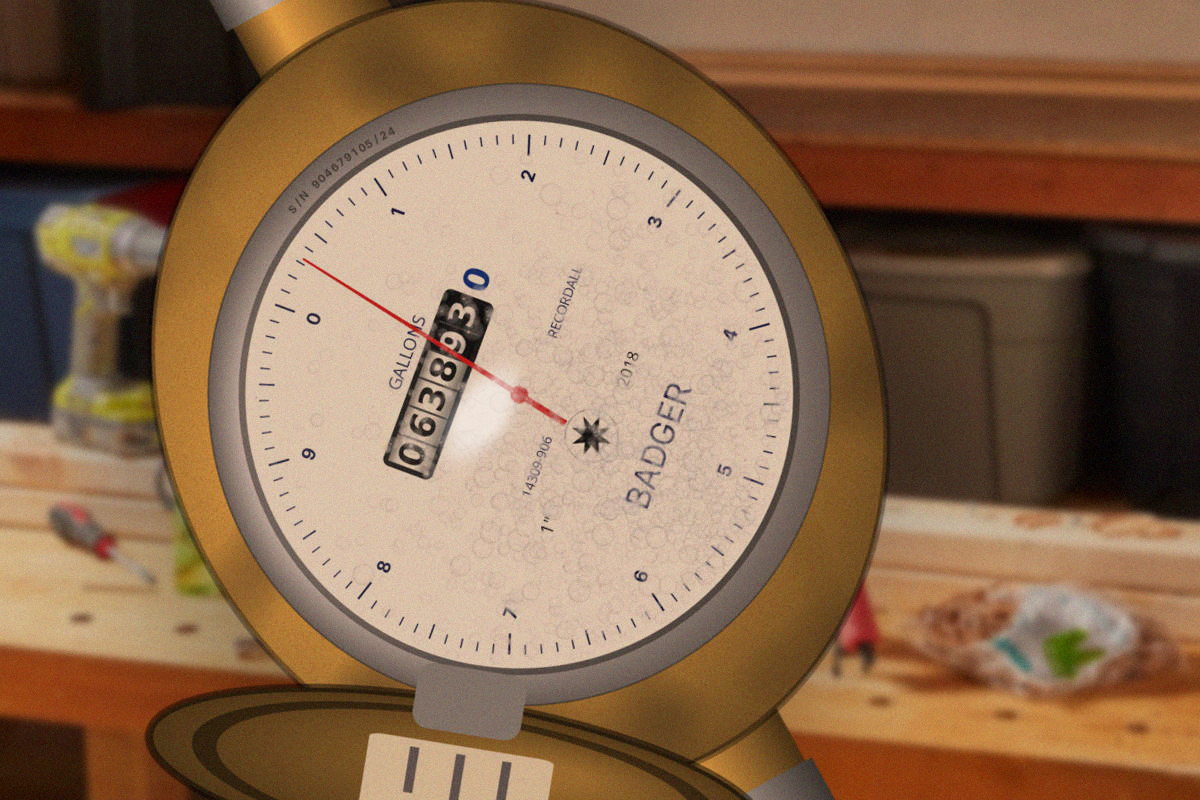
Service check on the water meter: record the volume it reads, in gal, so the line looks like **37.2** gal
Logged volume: **638930.3** gal
